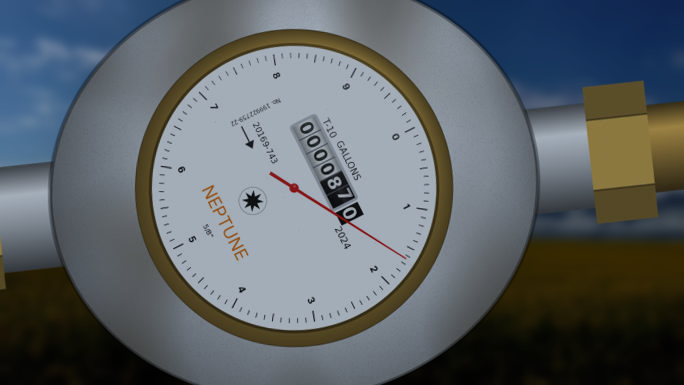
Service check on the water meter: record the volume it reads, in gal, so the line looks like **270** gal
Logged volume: **871.6** gal
